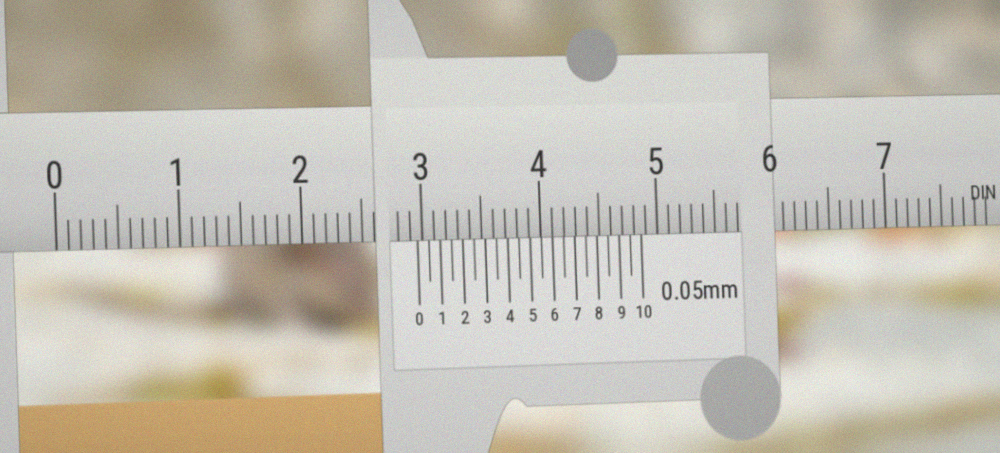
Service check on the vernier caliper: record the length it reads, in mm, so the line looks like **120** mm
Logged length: **29.6** mm
